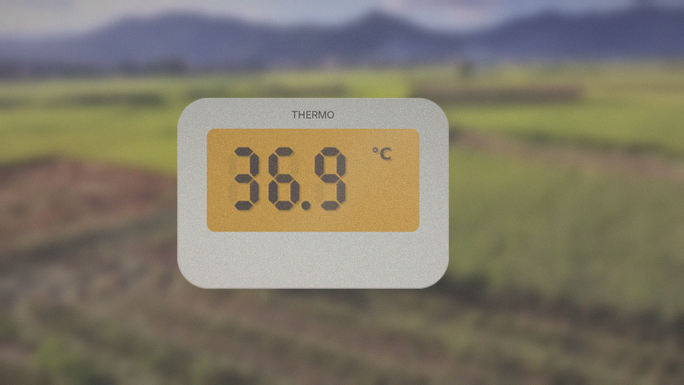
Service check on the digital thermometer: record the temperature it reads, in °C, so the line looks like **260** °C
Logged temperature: **36.9** °C
